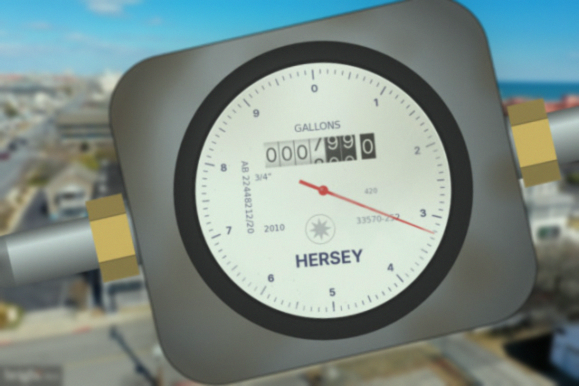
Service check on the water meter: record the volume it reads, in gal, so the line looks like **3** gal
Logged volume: **7993.2** gal
